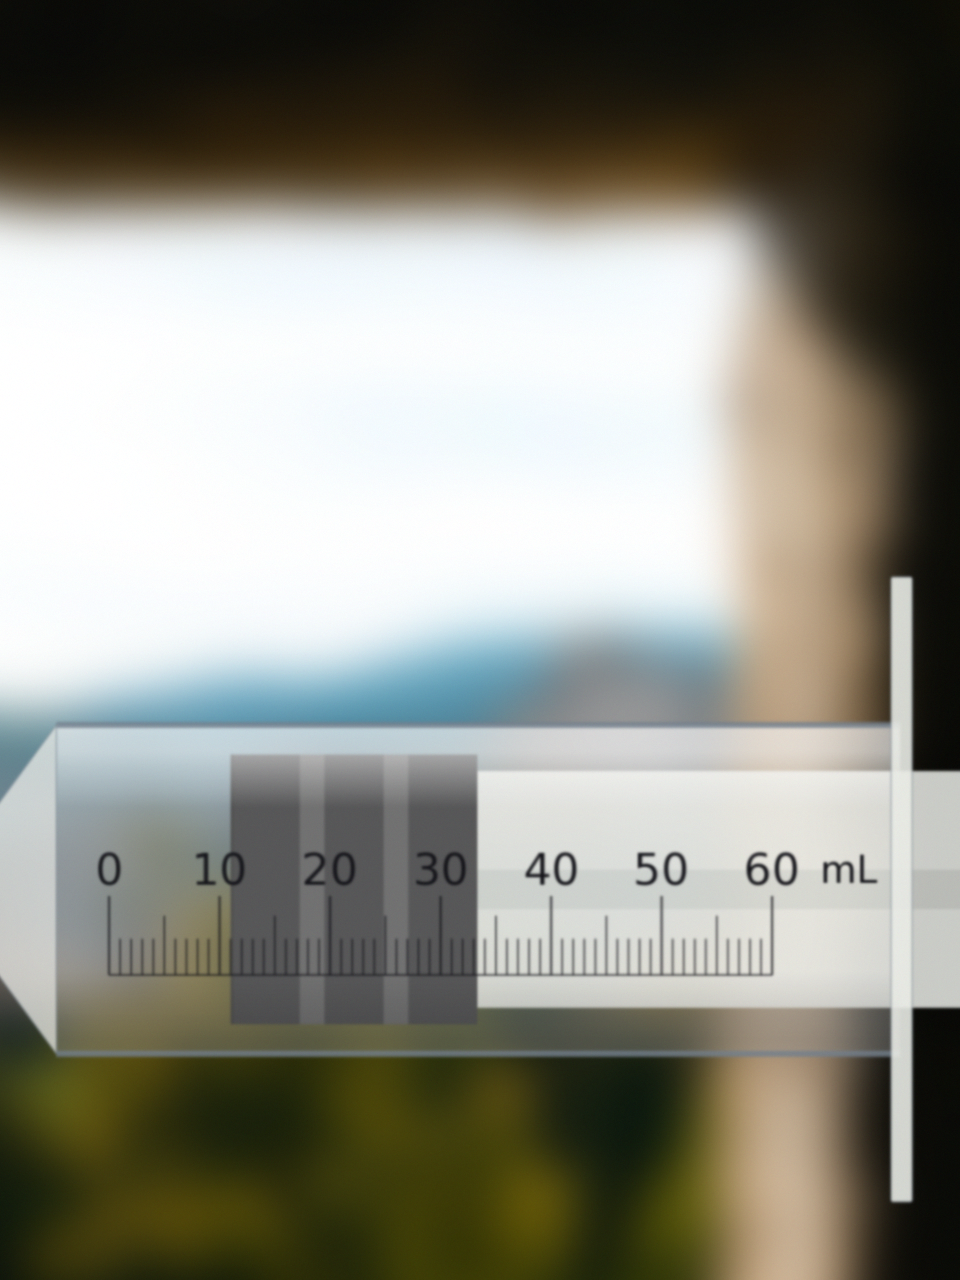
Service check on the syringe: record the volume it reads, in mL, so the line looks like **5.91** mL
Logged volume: **11** mL
